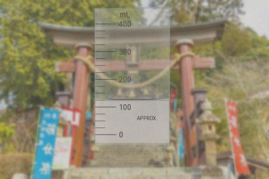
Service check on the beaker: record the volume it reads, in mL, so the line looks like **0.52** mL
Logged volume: **125** mL
